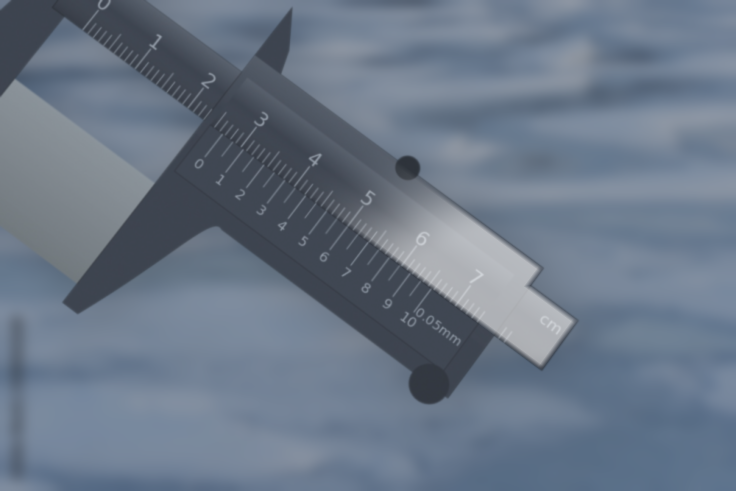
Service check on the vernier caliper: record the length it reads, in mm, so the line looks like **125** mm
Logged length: **26.6** mm
